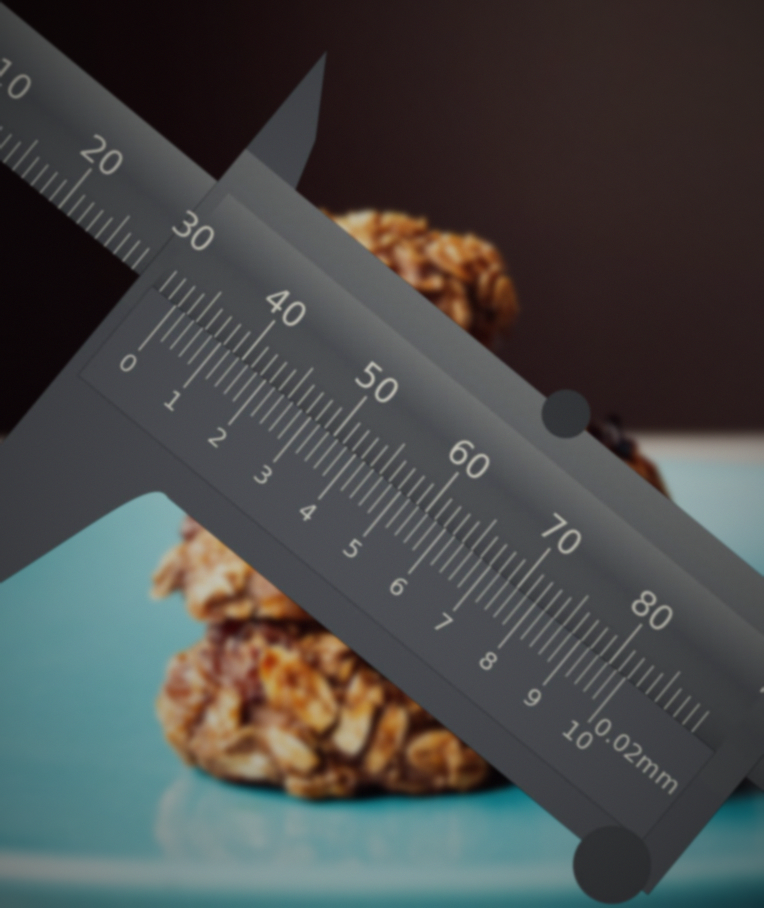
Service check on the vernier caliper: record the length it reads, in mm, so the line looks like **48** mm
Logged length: **32.8** mm
